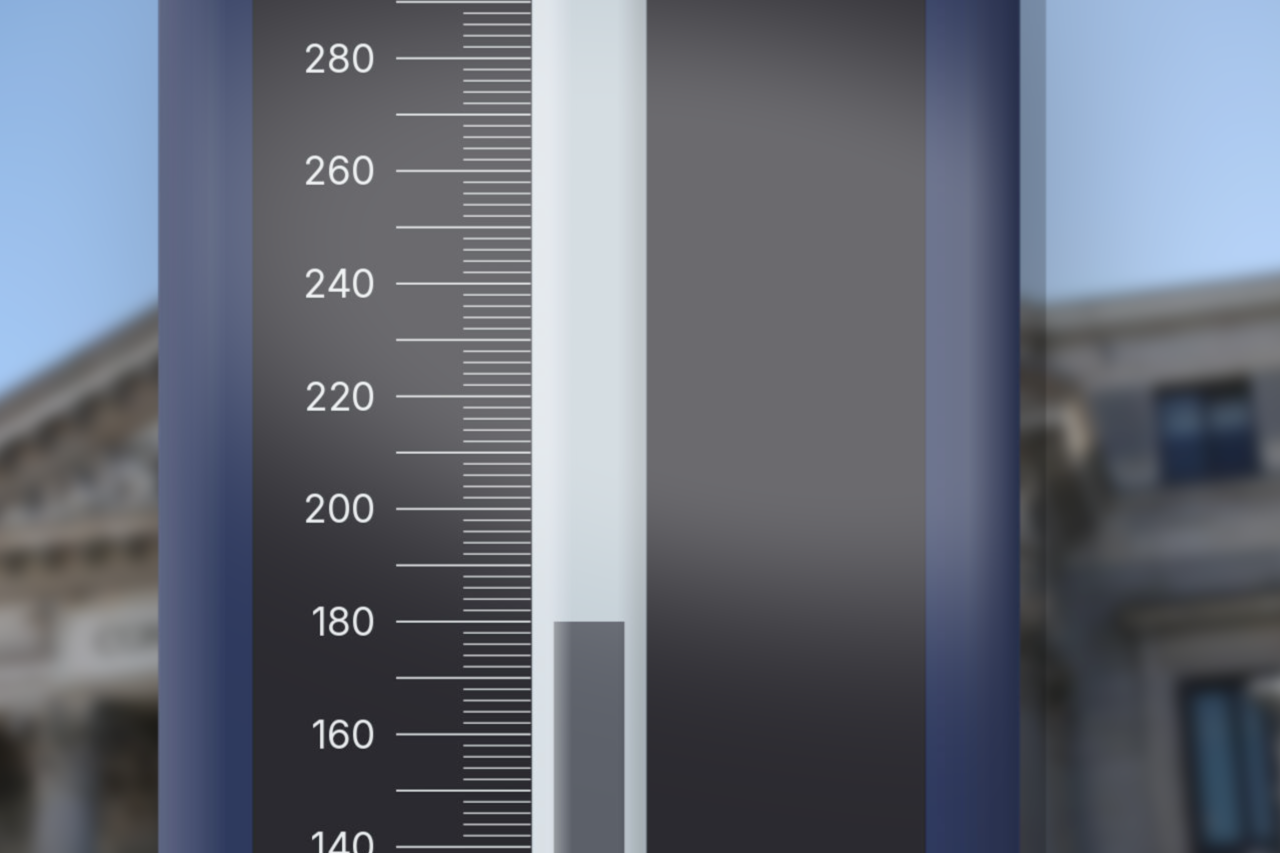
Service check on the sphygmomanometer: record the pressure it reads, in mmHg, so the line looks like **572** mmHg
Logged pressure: **180** mmHg
